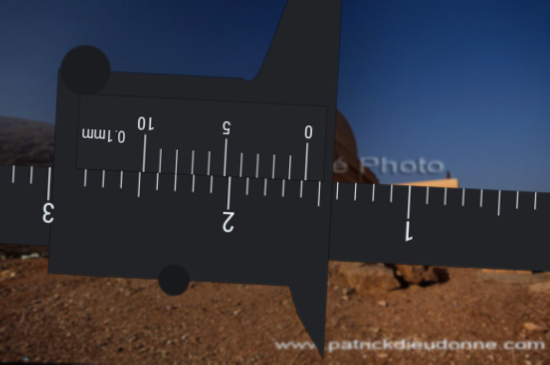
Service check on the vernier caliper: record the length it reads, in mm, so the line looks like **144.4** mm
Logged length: **15.8** mm
